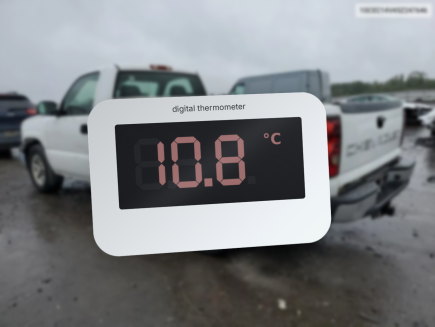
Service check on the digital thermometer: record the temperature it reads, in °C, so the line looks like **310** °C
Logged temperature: **10.8** °C
